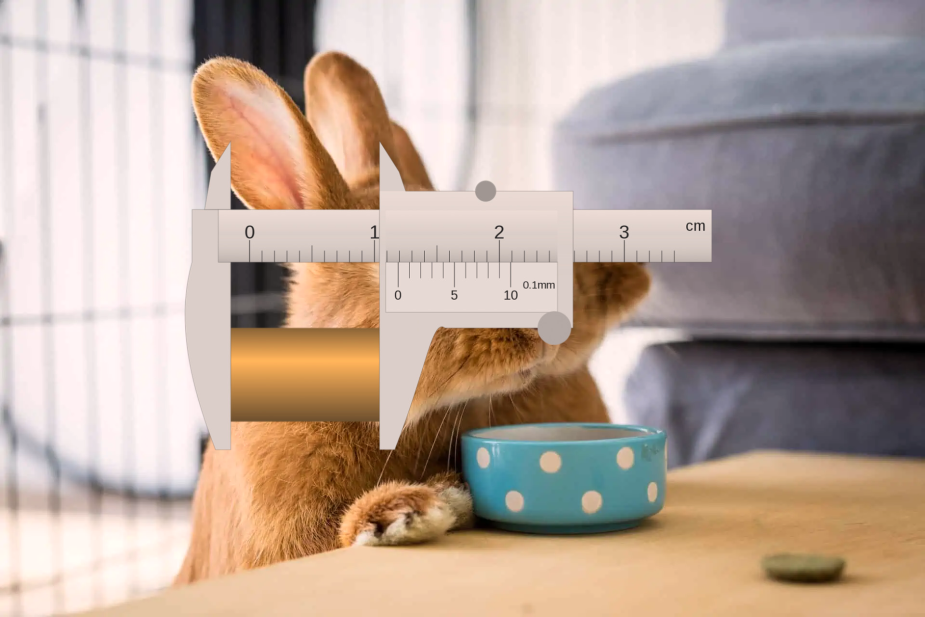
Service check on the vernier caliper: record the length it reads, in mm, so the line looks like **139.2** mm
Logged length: **11.9** mm
